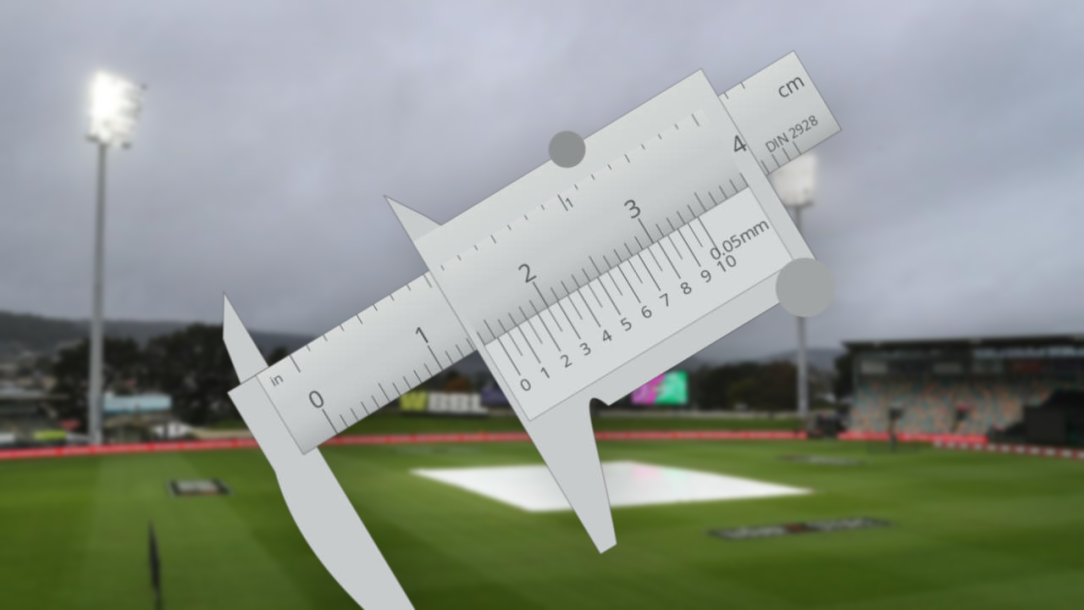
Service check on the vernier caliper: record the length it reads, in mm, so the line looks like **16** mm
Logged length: **15.2** mm
